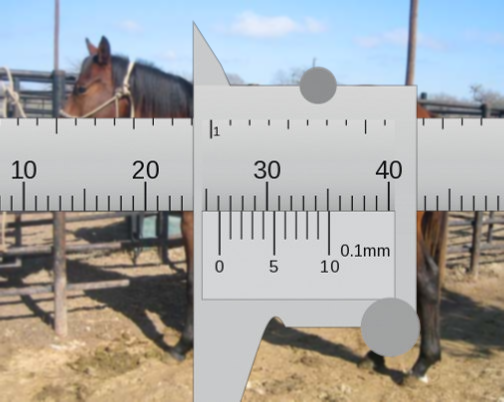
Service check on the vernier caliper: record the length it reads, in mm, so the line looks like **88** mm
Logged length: **26.1** mm
